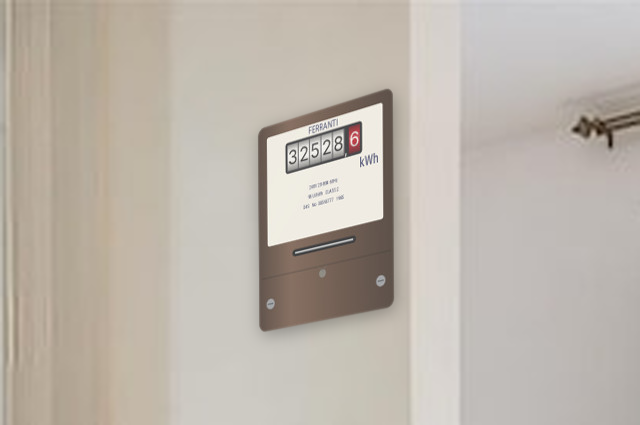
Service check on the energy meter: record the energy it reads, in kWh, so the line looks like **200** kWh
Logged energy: **32528.6** kWh
